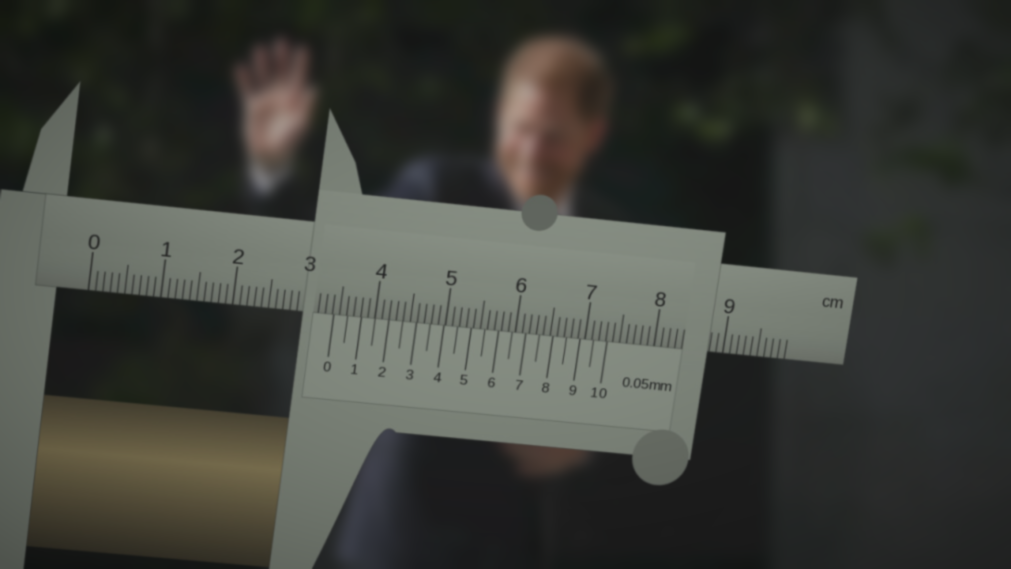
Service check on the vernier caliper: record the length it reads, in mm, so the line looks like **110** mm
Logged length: **34.2** mm
